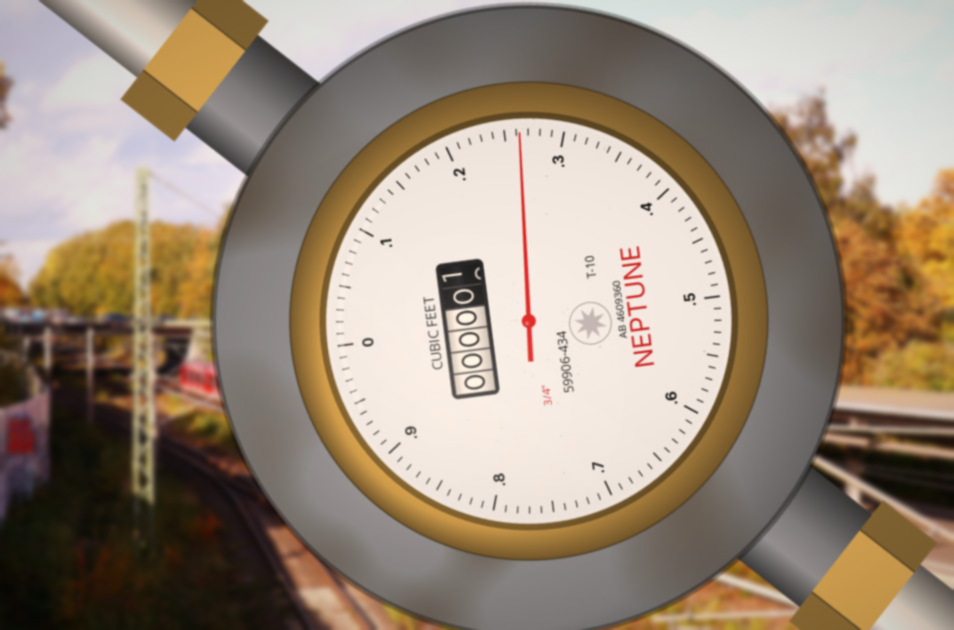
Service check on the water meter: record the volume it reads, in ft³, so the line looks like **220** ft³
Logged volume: **1.26** ft³
